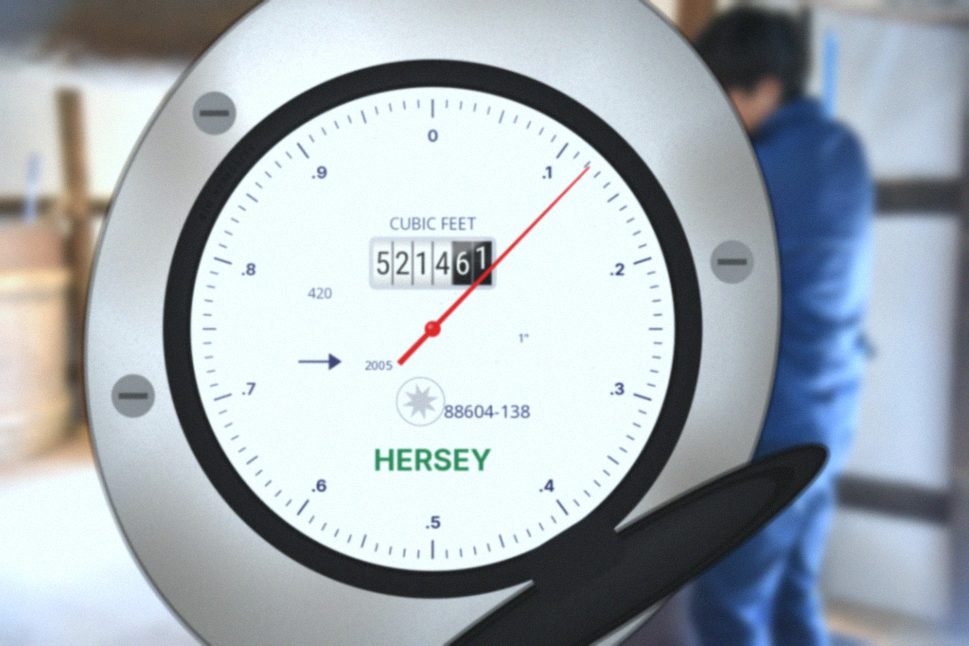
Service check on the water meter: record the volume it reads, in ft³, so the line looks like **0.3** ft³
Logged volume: **521461.12** ft³
